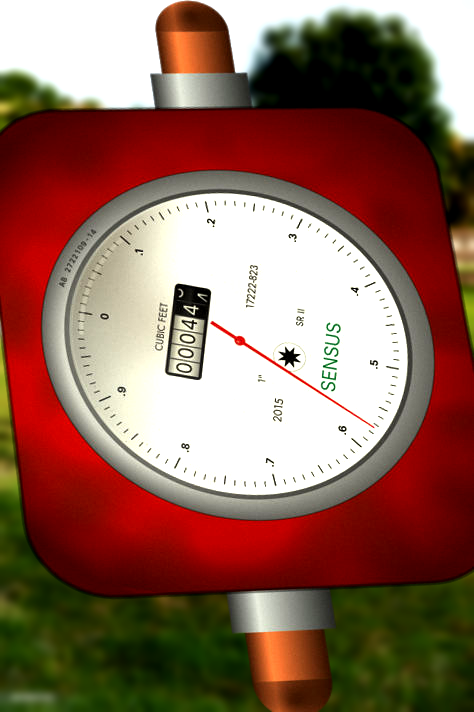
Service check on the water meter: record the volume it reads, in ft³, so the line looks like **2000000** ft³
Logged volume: **443.57** ft³
